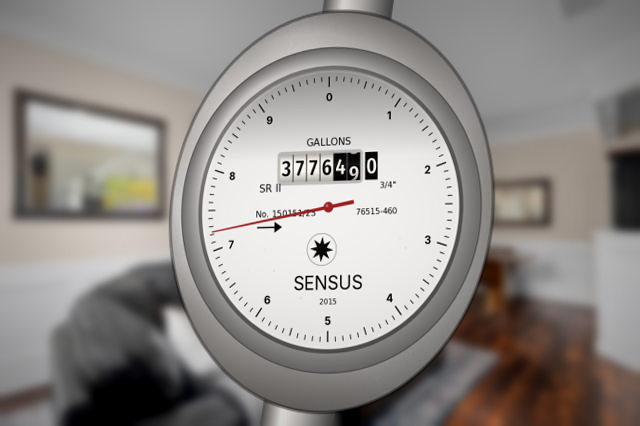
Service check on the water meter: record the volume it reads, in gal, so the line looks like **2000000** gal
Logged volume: **3776487.2** gal
